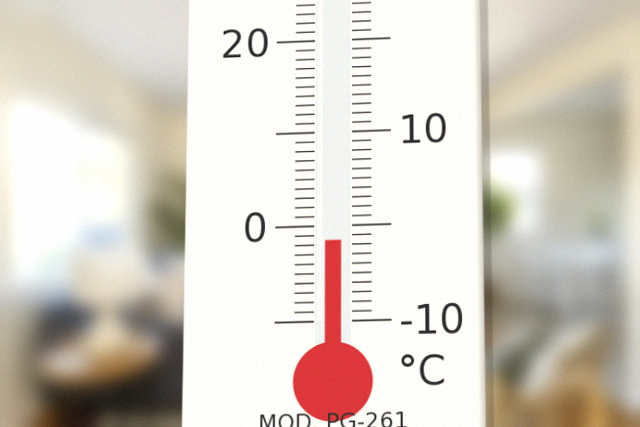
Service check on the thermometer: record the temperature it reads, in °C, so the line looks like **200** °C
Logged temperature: **-1.5** °C
